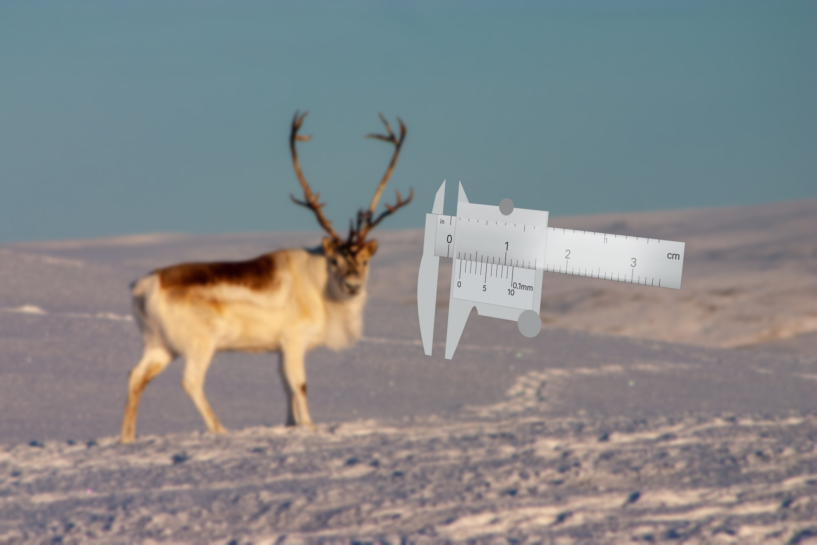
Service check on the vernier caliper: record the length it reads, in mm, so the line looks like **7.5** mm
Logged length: **2.4** mm
